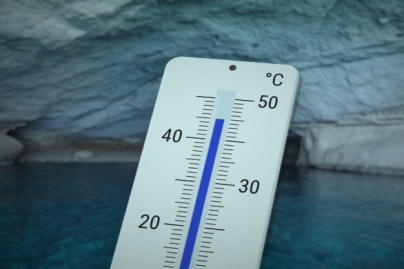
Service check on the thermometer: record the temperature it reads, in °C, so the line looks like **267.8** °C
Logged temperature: **45** °C
